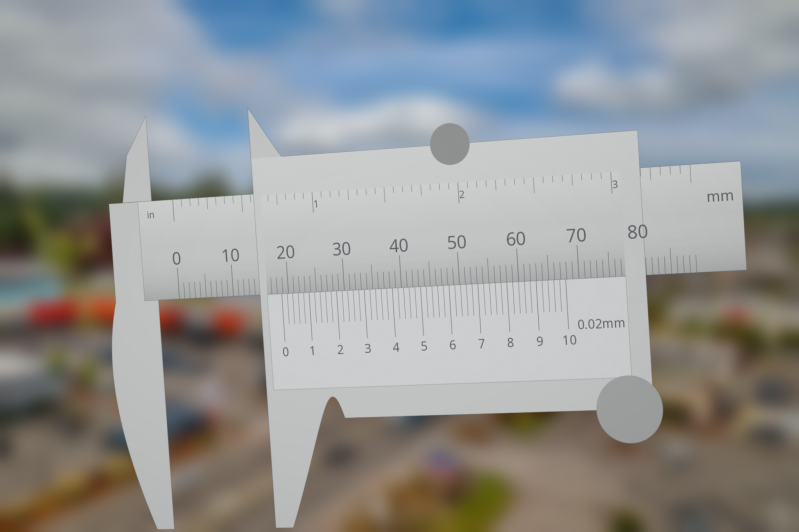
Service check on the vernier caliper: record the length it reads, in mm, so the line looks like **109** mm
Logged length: **18.8** mm
